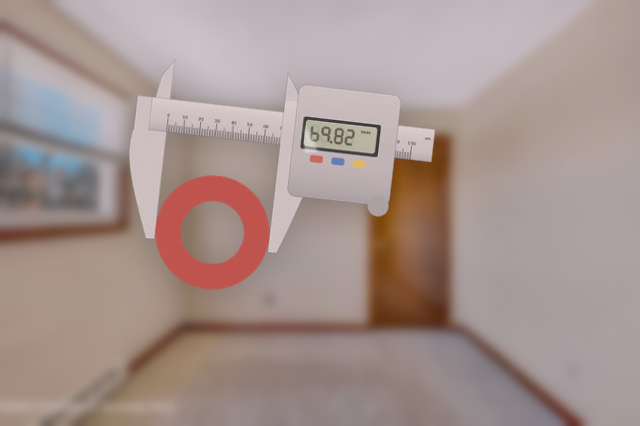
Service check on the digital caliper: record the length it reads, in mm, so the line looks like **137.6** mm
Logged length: **69.82** mm
